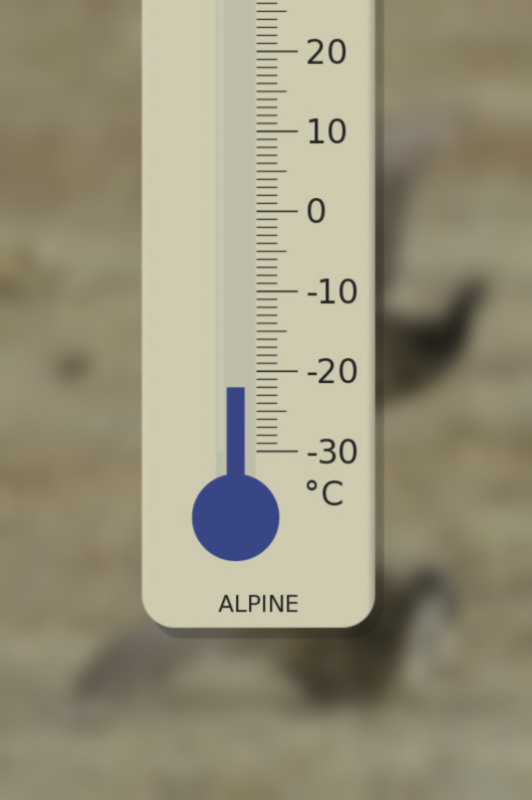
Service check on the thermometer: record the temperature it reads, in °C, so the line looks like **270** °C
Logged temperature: **-22** °C
